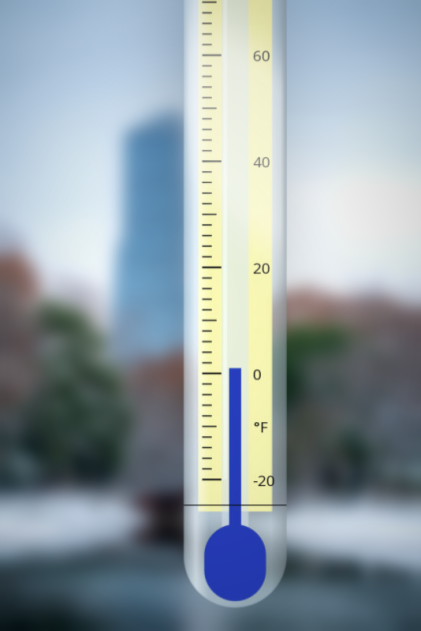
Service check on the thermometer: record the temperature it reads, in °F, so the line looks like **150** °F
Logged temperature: **1** °F
